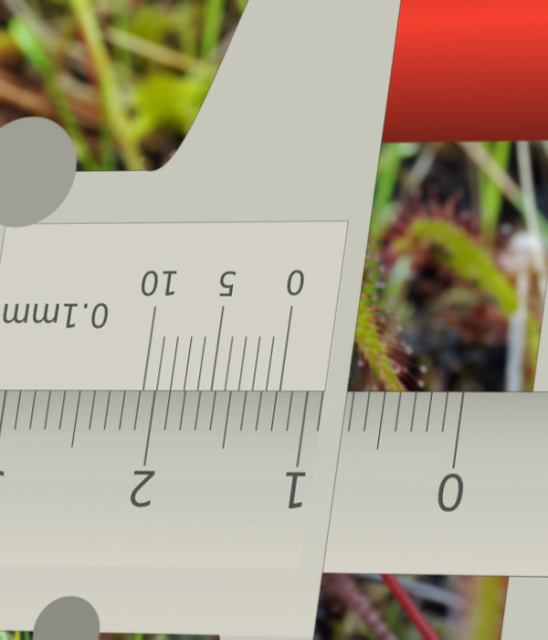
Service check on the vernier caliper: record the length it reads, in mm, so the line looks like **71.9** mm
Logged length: **11.8** mm
